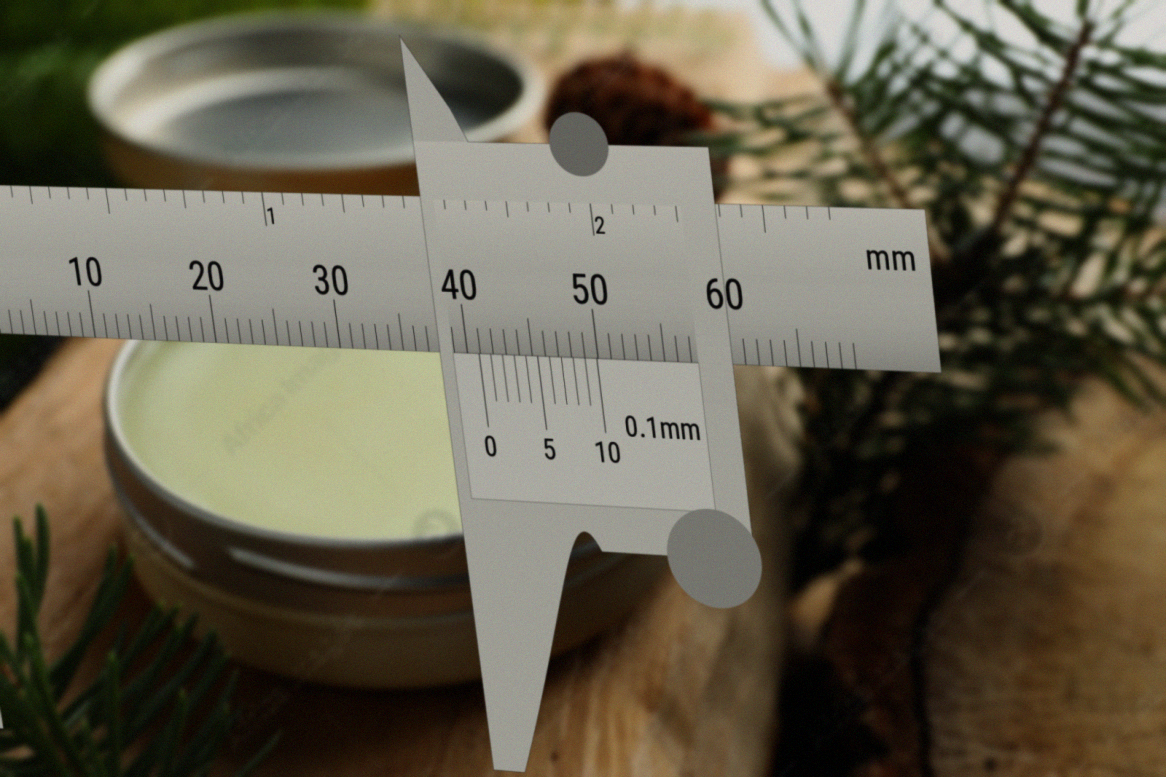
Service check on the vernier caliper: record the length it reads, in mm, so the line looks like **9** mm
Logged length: **40.9** mm
